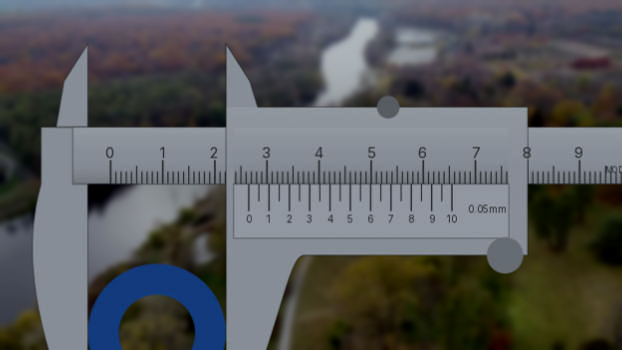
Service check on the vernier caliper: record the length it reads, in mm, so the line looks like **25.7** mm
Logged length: **26.5** mm
